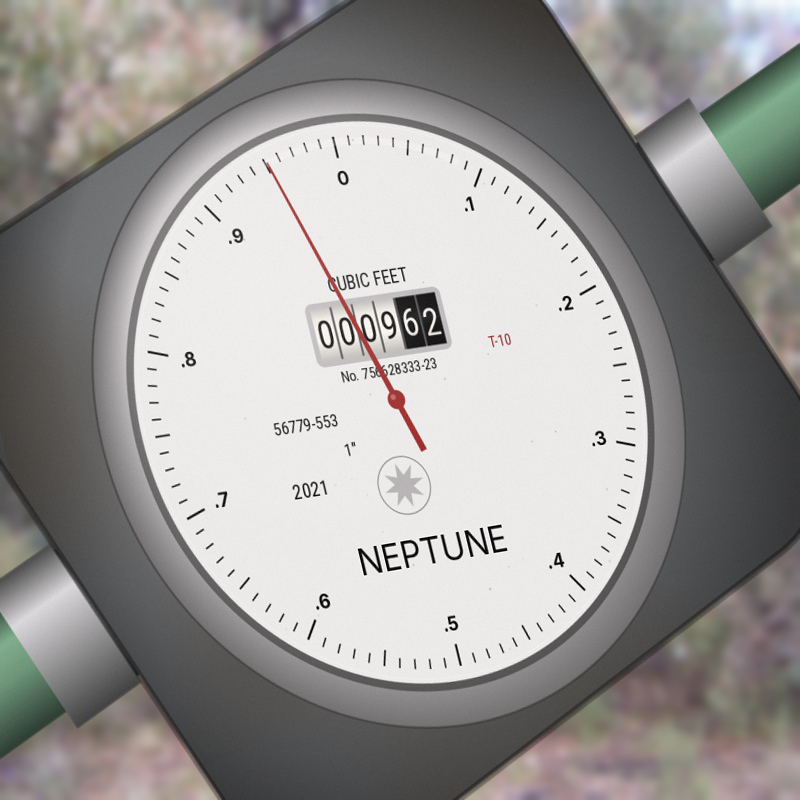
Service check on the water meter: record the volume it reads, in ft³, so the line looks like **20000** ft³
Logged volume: **961.95** ft³
